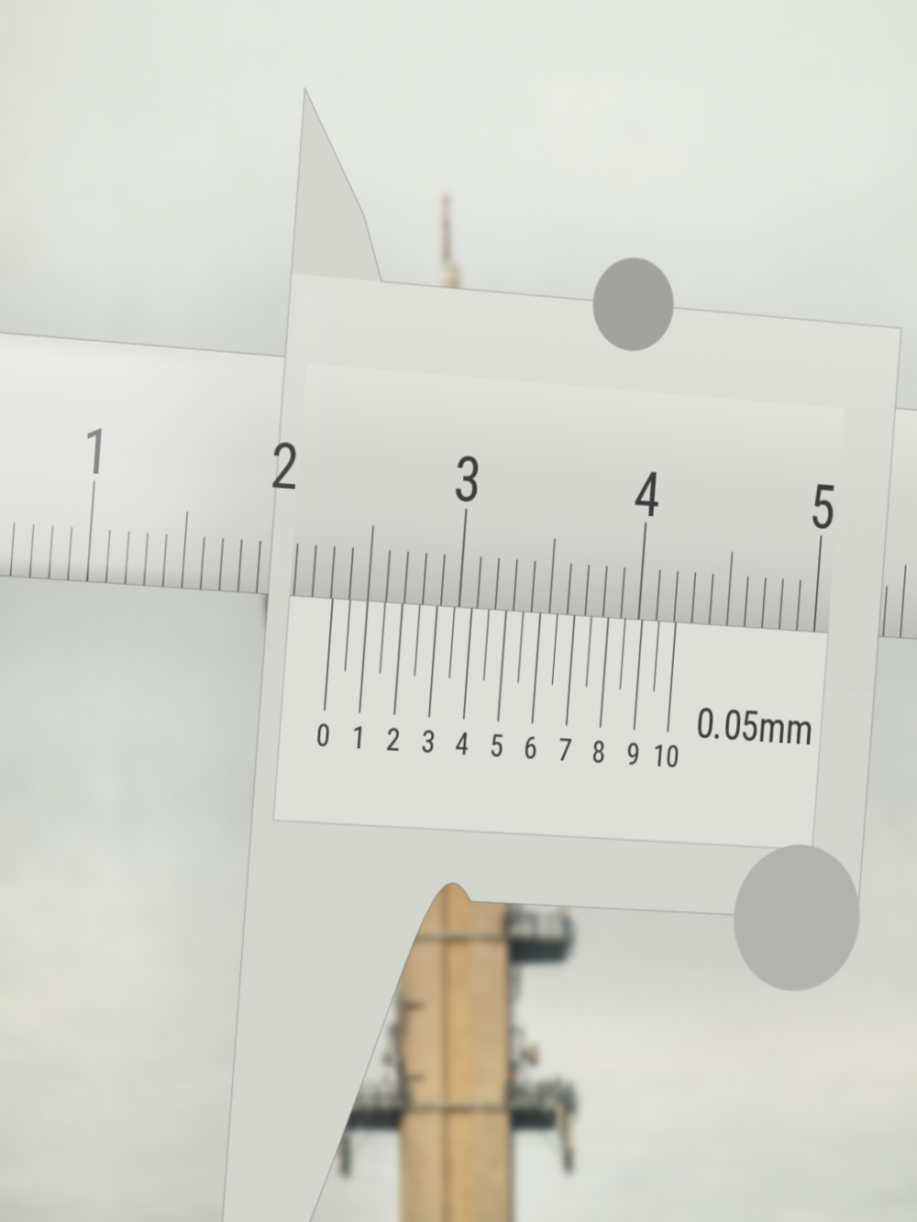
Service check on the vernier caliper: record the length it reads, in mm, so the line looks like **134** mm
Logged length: **23.1** mm
